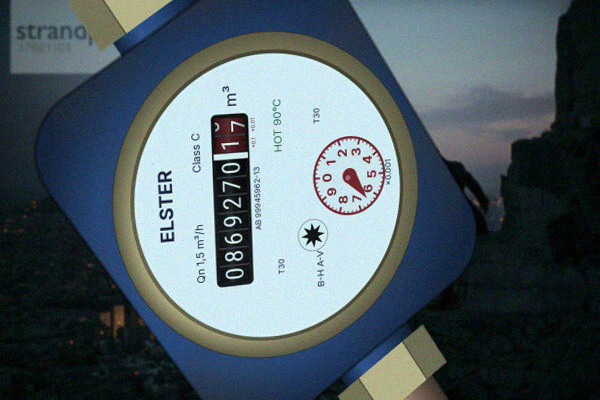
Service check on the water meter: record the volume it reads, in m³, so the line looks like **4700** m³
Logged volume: **869270.166** m³
